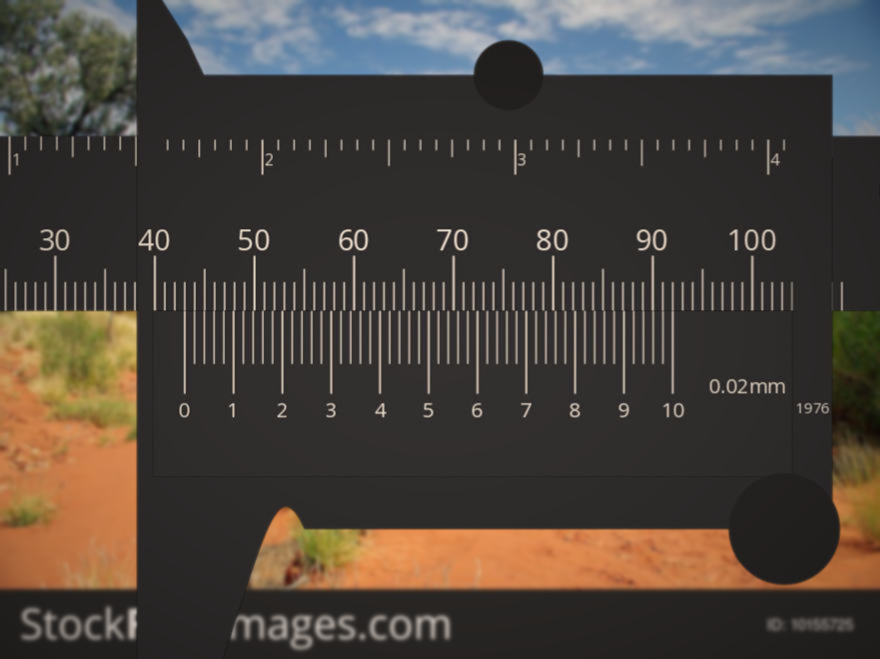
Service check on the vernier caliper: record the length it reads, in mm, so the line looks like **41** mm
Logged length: **43.0** mm
